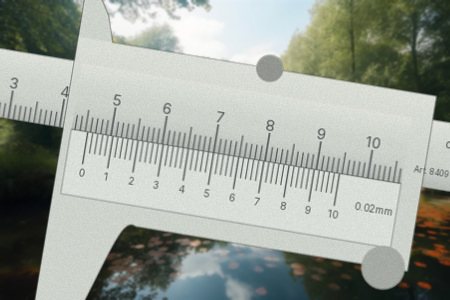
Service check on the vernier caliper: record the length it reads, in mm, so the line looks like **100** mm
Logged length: **45.5** mm
